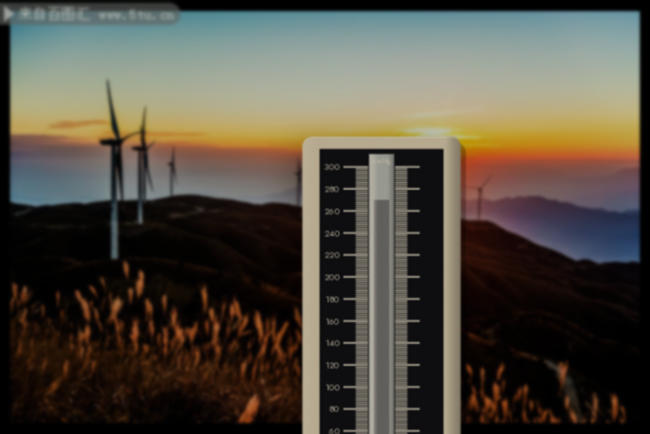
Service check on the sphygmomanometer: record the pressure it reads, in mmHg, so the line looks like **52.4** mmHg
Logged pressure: **270** mmHg
